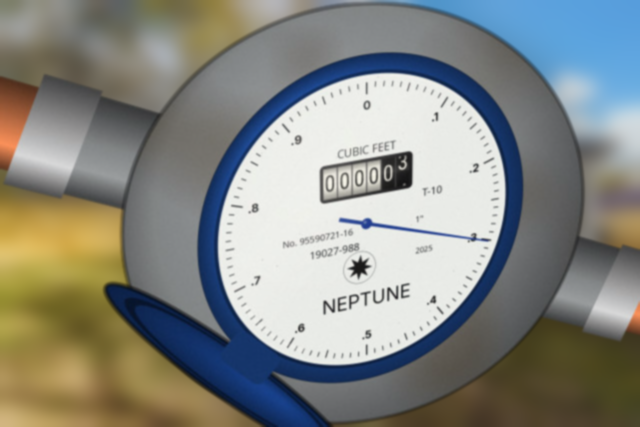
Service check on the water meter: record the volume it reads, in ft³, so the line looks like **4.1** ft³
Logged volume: **3.30** ft³
